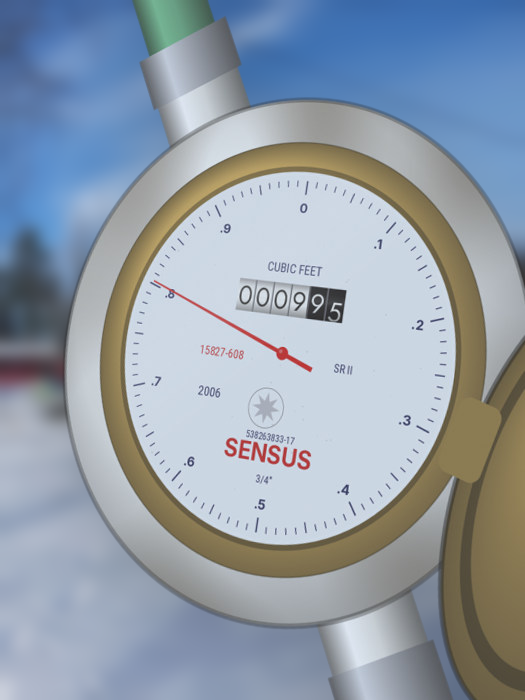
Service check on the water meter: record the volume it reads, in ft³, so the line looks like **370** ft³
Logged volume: **994.80** ft³
